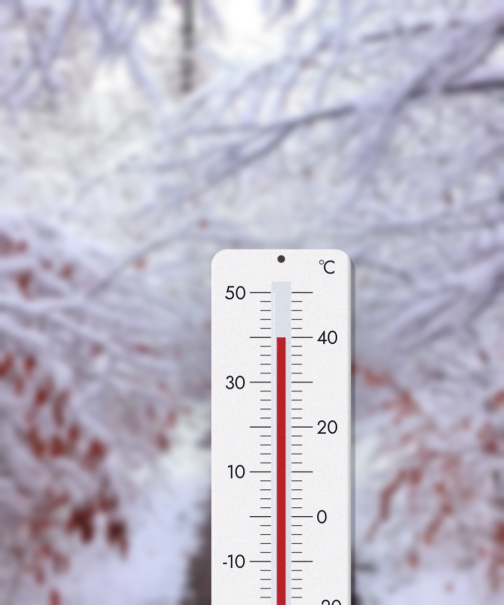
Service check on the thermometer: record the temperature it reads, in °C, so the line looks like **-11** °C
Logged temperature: **40** °C
